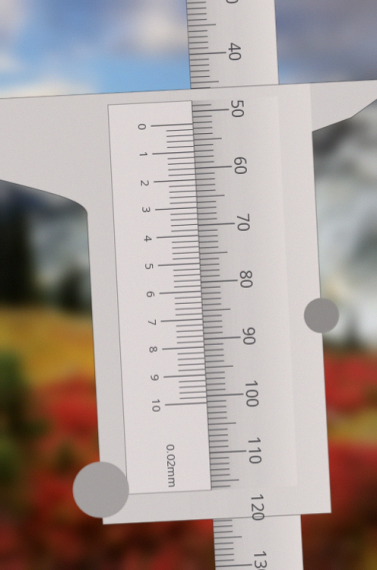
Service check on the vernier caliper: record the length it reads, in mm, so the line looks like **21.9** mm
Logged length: **52.2** mm
